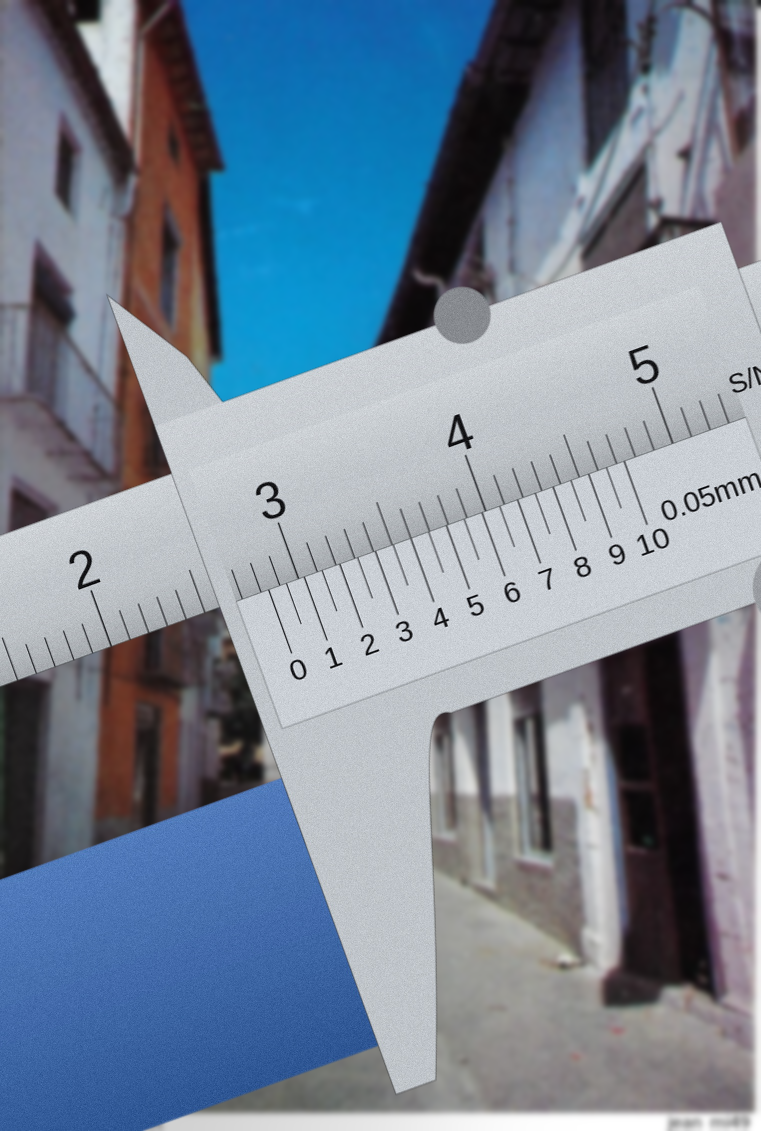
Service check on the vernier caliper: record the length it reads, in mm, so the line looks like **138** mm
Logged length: **28.4** mm
